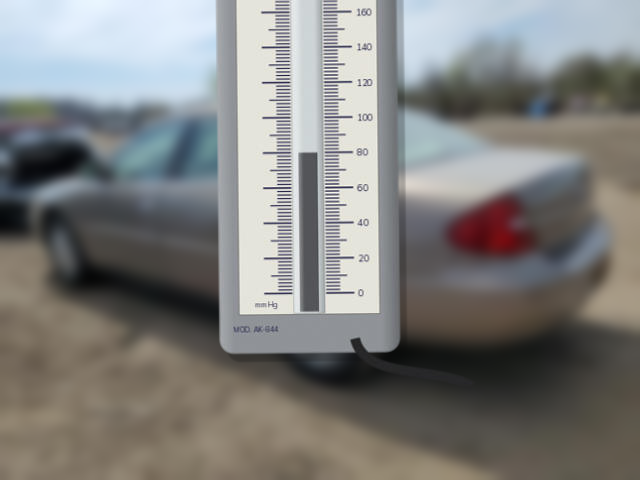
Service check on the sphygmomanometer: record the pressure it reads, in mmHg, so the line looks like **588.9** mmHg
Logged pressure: **80** mmHg
